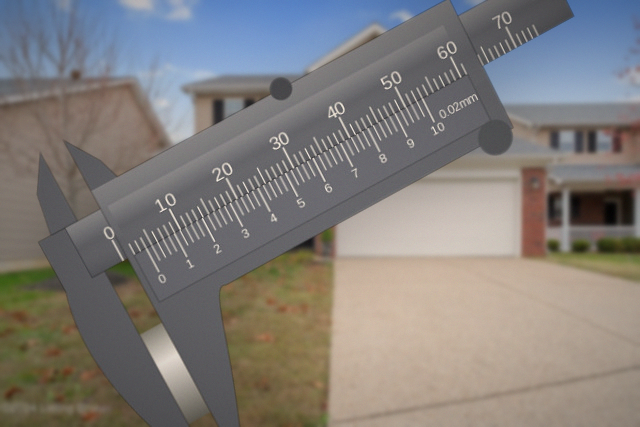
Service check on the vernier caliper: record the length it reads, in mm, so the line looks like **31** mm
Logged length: **4.0** mm
